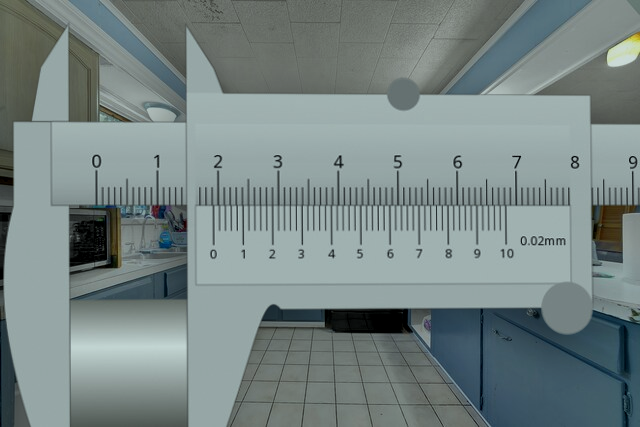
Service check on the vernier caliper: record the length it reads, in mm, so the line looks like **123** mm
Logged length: **19.2** mm
